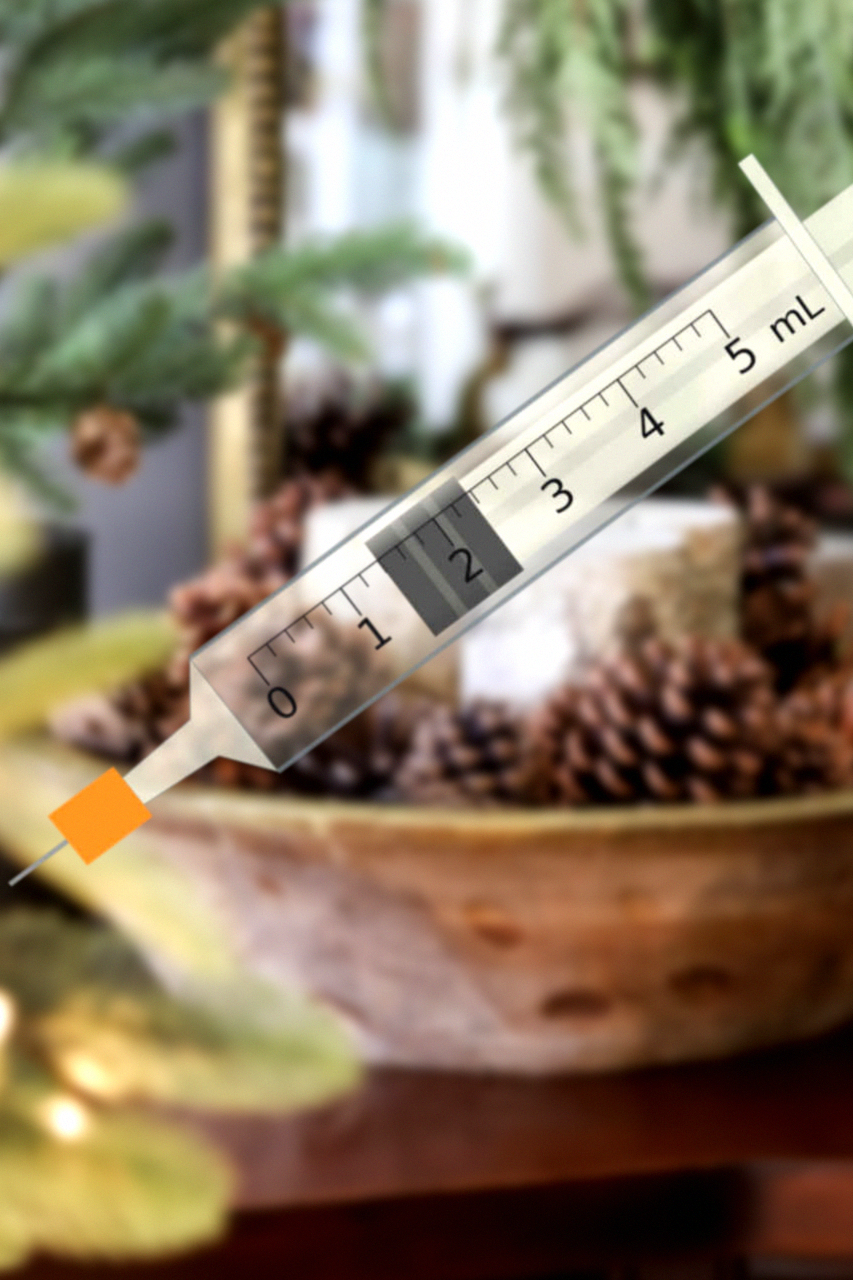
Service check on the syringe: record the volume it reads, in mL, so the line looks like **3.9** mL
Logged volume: **1.4** mL
